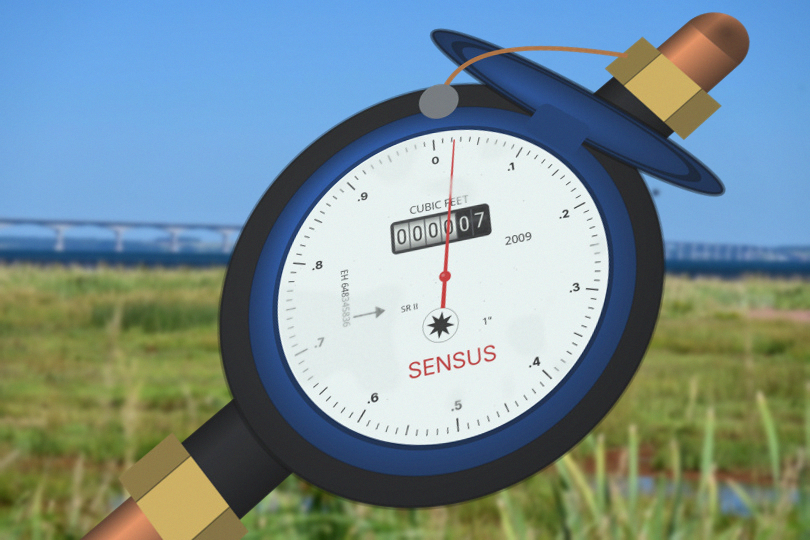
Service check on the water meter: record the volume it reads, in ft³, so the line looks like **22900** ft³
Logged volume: **7.02** ft³
